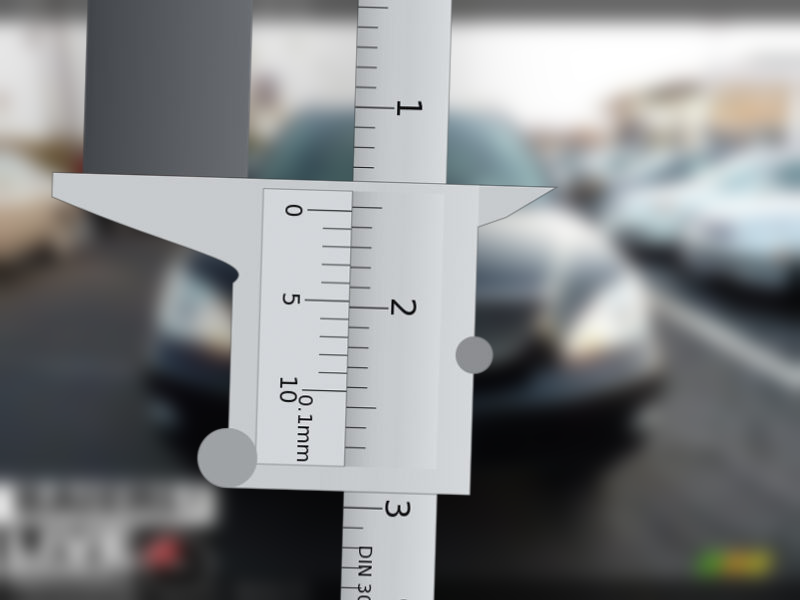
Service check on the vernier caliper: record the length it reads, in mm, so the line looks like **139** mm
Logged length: **15.2** mm
